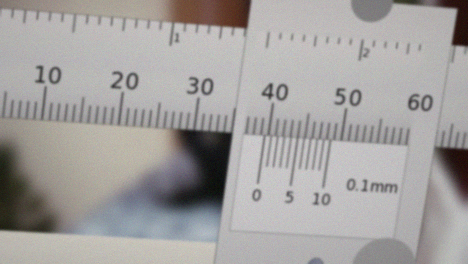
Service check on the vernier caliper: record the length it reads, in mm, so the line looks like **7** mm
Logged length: **39.5** mm
